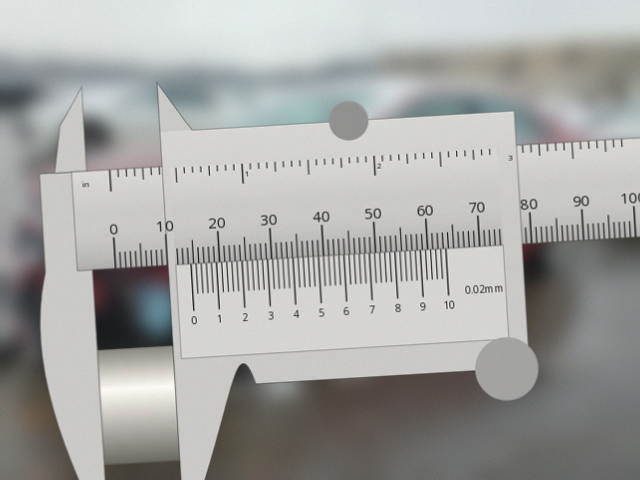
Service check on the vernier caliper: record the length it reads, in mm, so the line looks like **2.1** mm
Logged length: **14.5** mm
